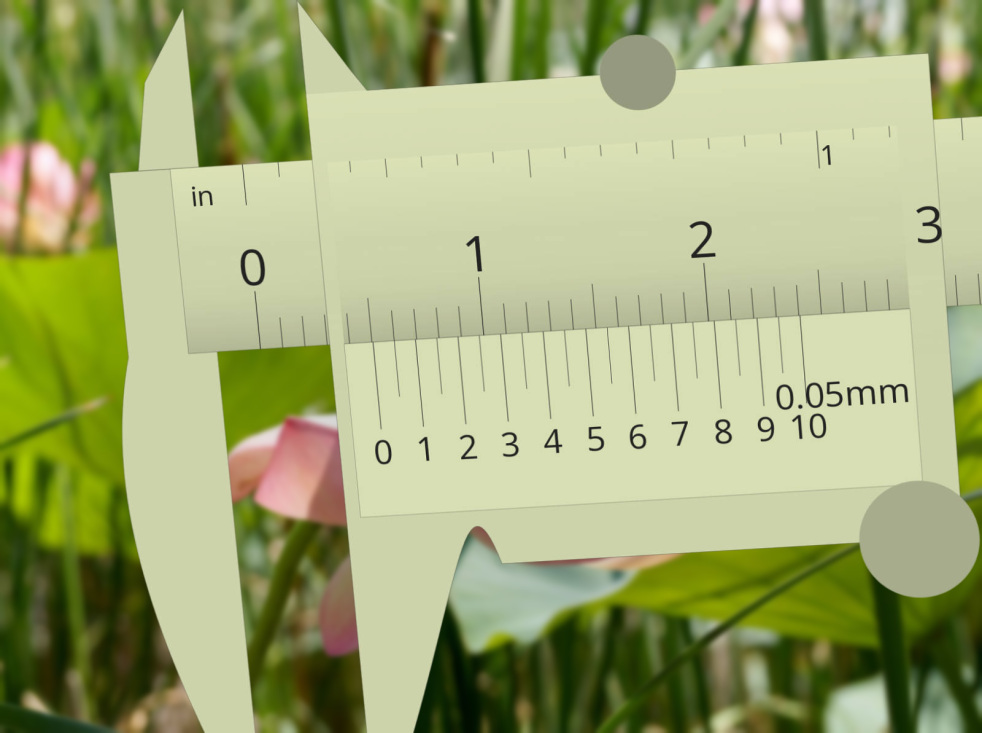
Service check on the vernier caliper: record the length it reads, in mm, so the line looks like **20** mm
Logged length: **5.05** mm
